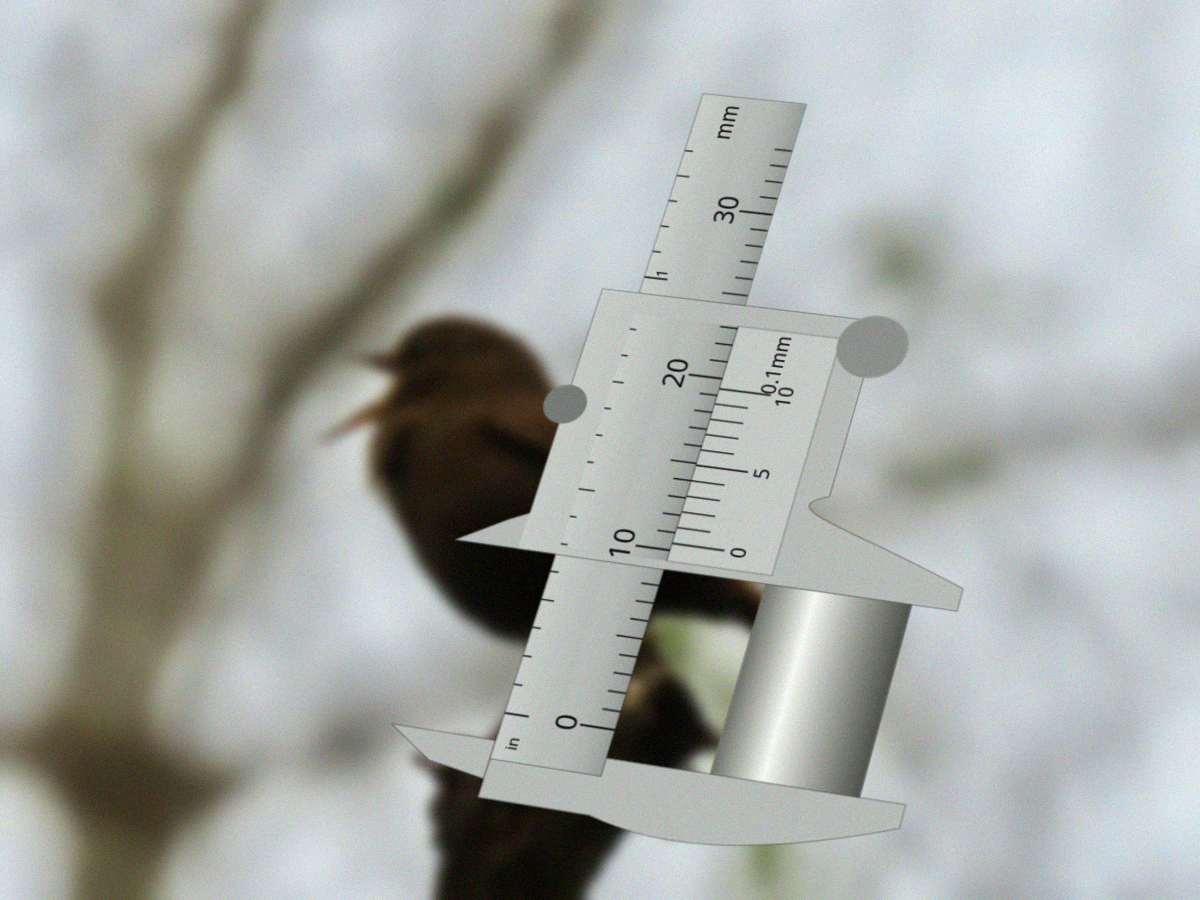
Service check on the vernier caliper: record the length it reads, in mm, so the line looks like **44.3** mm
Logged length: **10.4** mm
